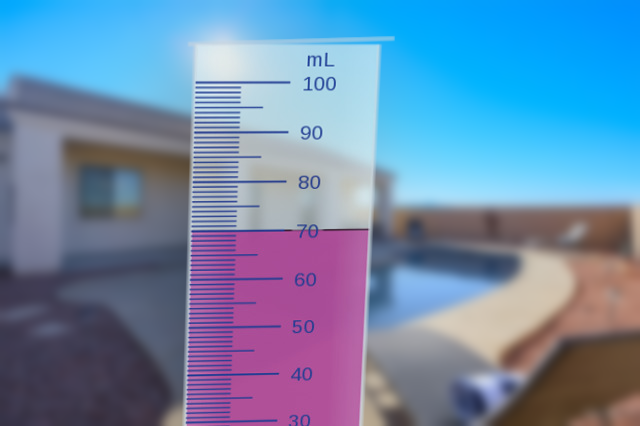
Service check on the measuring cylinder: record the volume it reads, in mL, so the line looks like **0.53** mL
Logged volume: **70** mL
